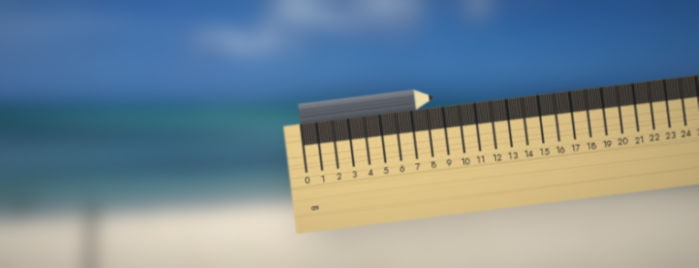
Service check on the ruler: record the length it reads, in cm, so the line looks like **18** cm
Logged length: **8.5** cm
